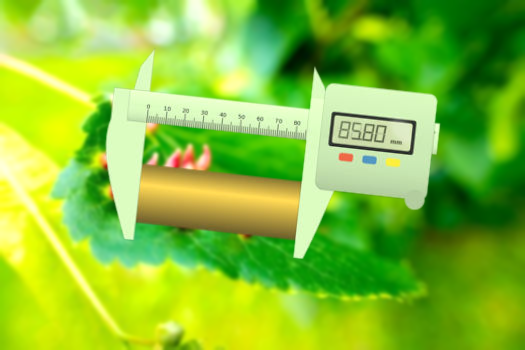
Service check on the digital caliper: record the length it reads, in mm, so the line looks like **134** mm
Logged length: **85.80** mm
